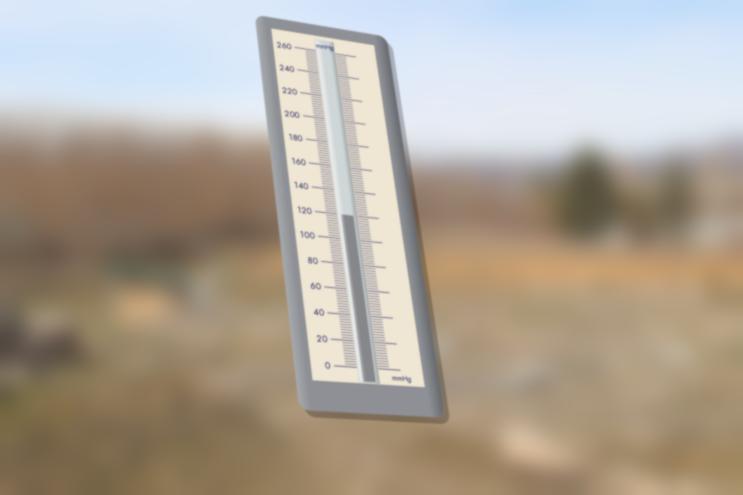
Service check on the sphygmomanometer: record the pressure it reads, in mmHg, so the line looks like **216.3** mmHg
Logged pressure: **120** mmHg
